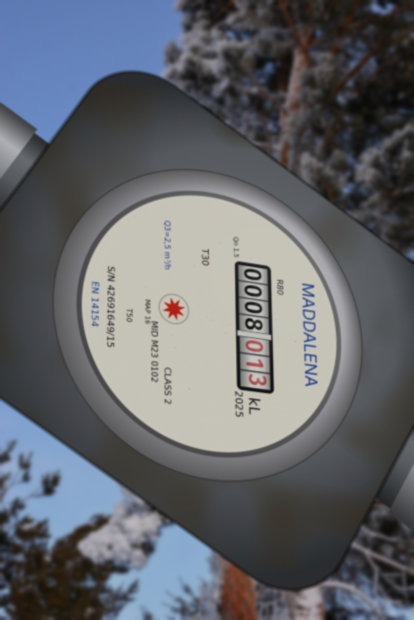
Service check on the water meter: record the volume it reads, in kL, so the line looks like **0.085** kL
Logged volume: **8.013** kL
